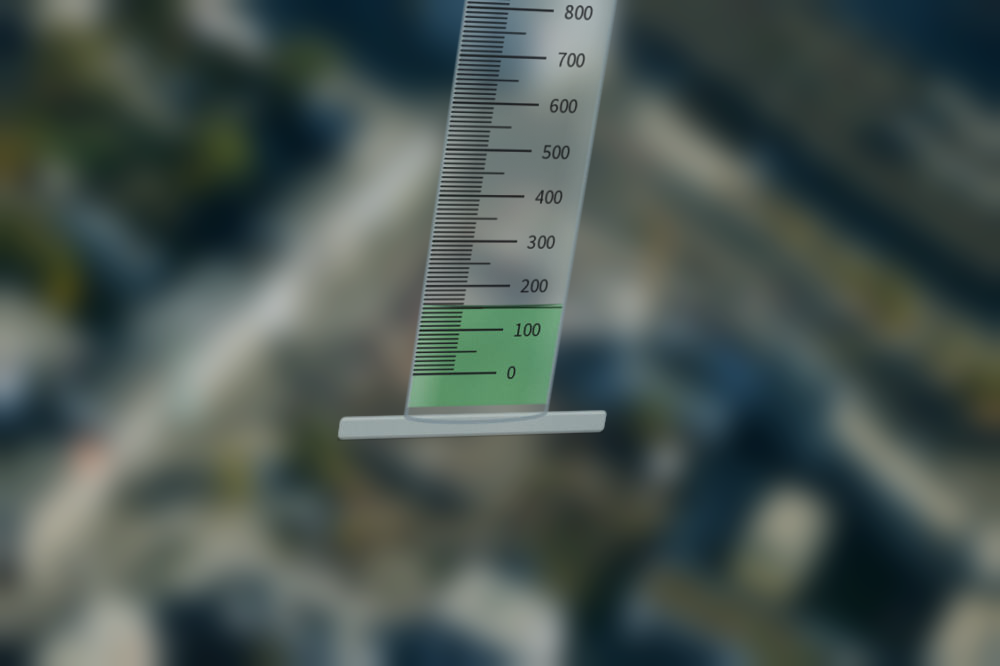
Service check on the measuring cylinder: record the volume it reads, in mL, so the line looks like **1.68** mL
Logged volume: **150** mL
